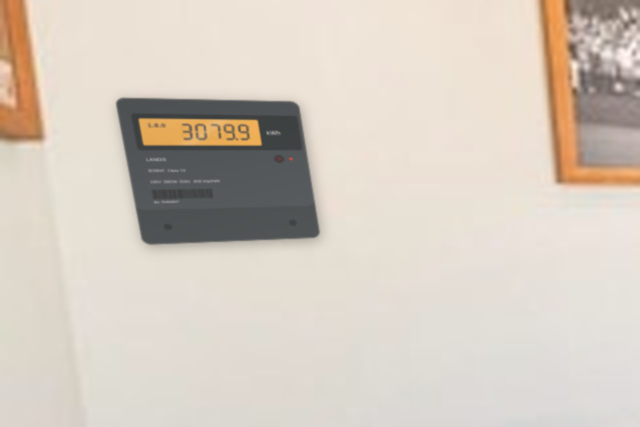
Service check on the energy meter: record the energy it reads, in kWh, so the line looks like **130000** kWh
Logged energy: **3079.9** kWh
